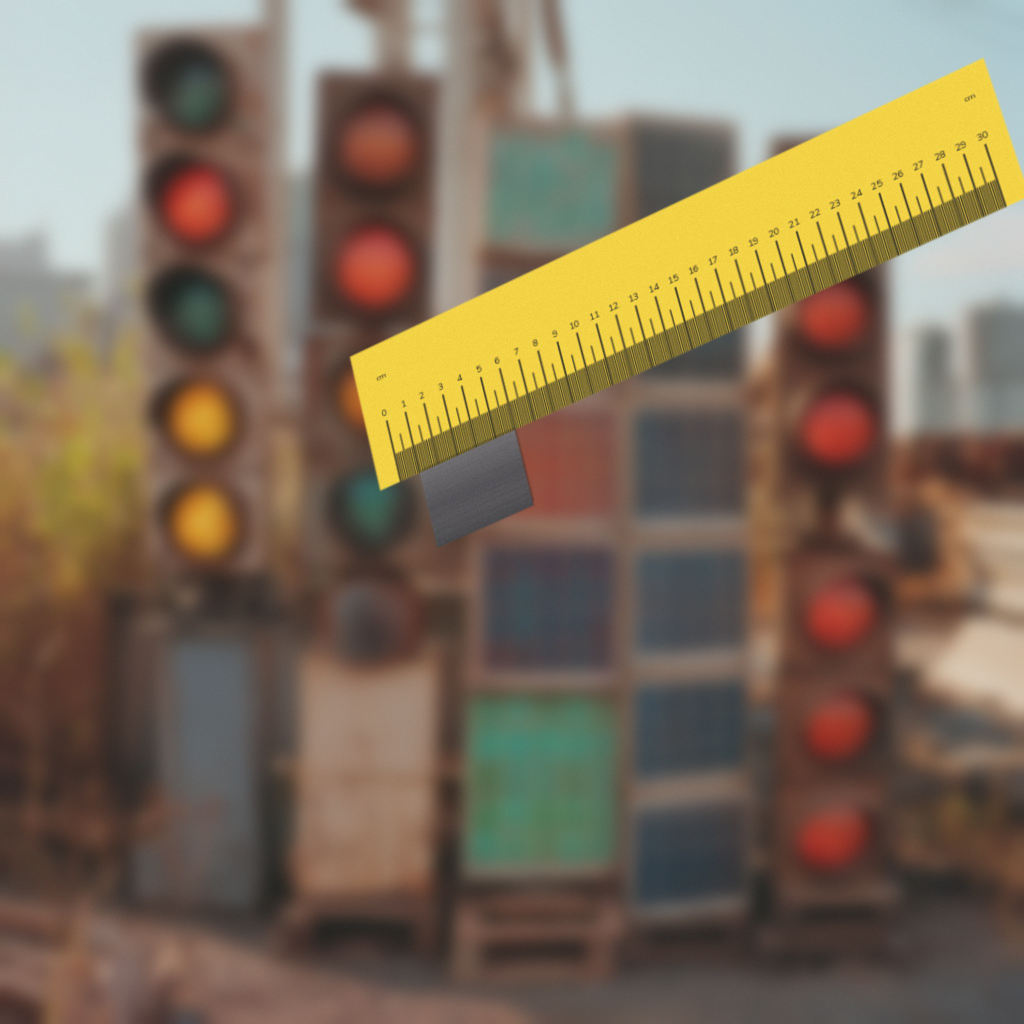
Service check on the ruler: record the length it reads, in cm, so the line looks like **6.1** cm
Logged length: **5** cm
